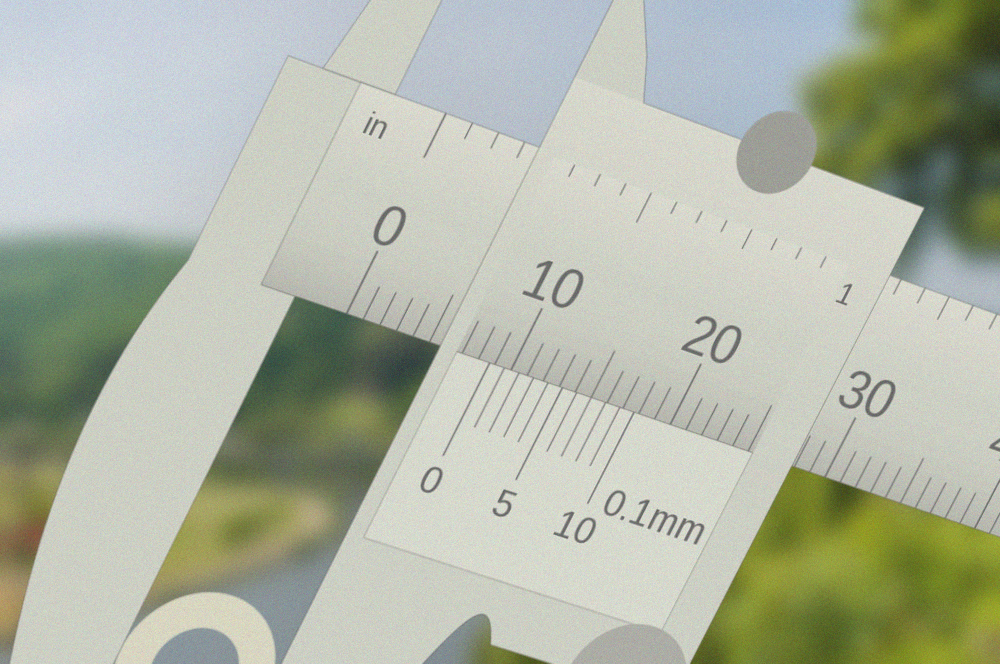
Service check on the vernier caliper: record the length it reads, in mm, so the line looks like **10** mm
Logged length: **8.7** mm
